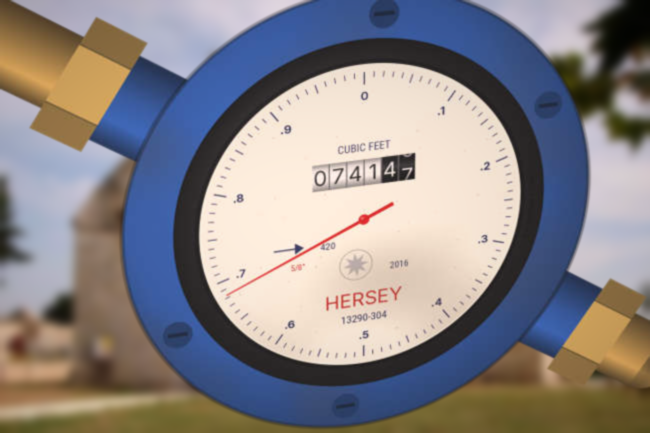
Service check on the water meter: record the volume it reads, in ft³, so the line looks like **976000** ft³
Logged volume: **74146.68** ft³
